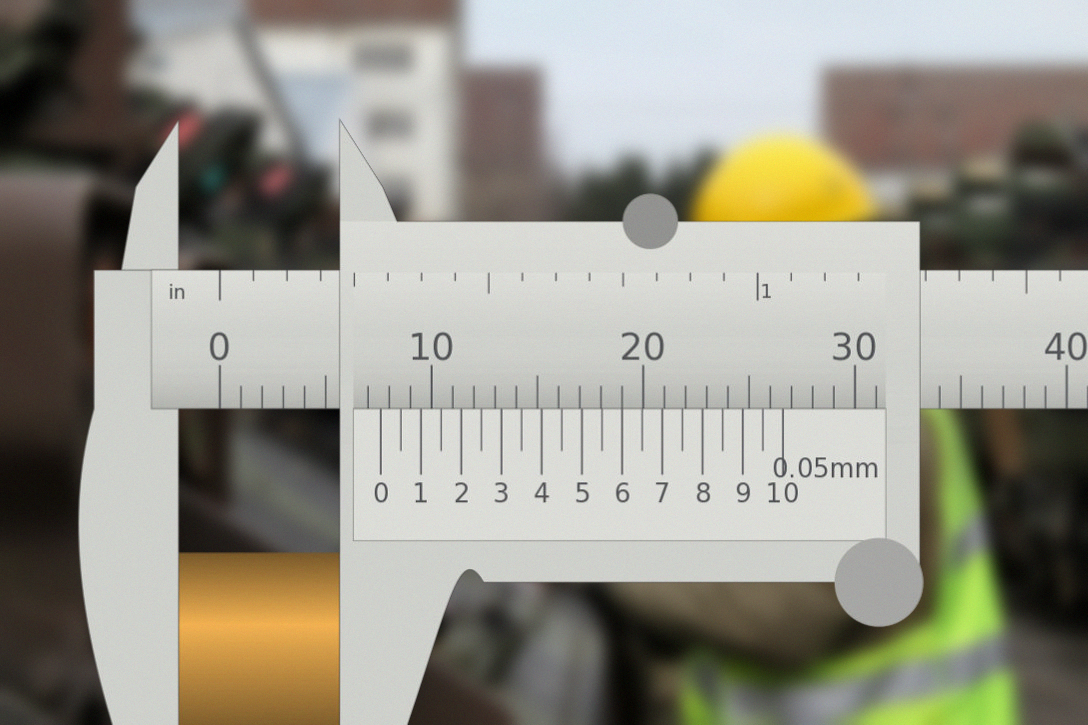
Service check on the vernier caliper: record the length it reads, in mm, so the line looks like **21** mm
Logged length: **7.6** mm
